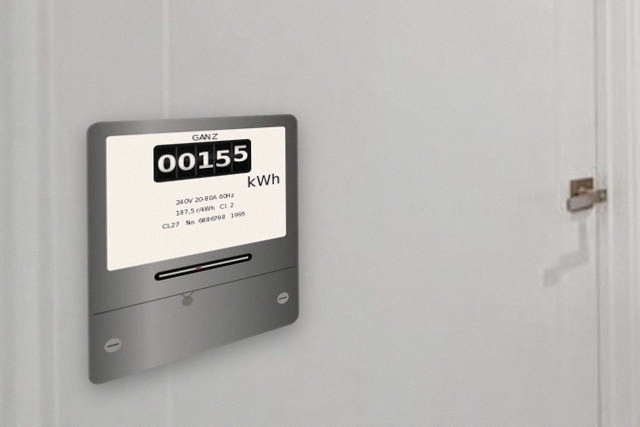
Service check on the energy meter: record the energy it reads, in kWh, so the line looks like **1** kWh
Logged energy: **155** kWh
